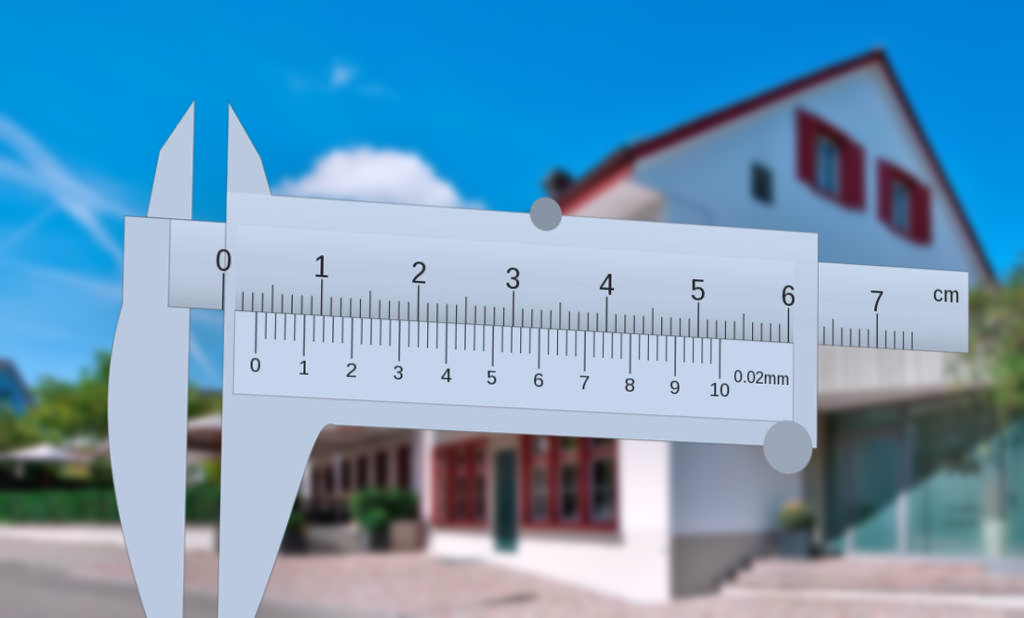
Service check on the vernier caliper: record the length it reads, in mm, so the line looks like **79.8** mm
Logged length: **3.4** mm
